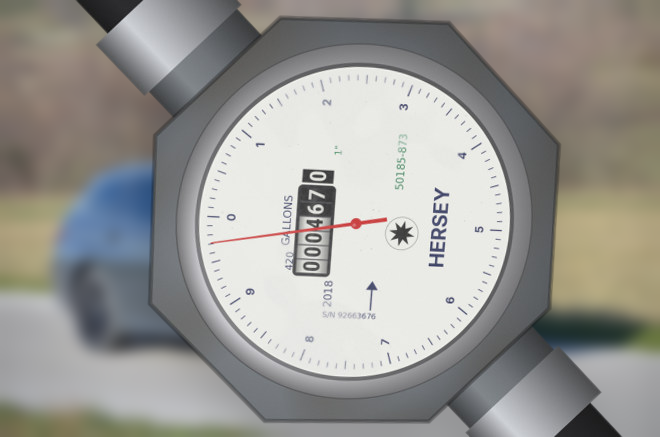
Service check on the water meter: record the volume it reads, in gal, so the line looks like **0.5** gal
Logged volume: **4669.7** gal
